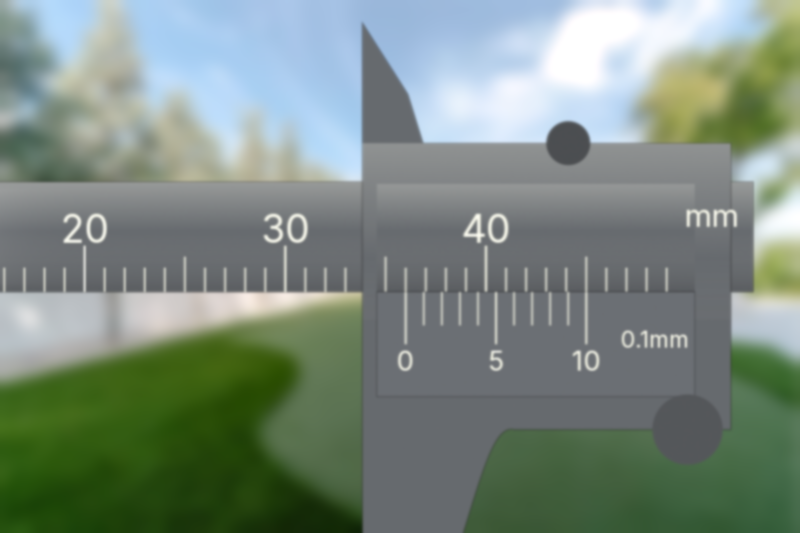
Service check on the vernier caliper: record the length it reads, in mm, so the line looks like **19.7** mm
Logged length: **36.0** mm
